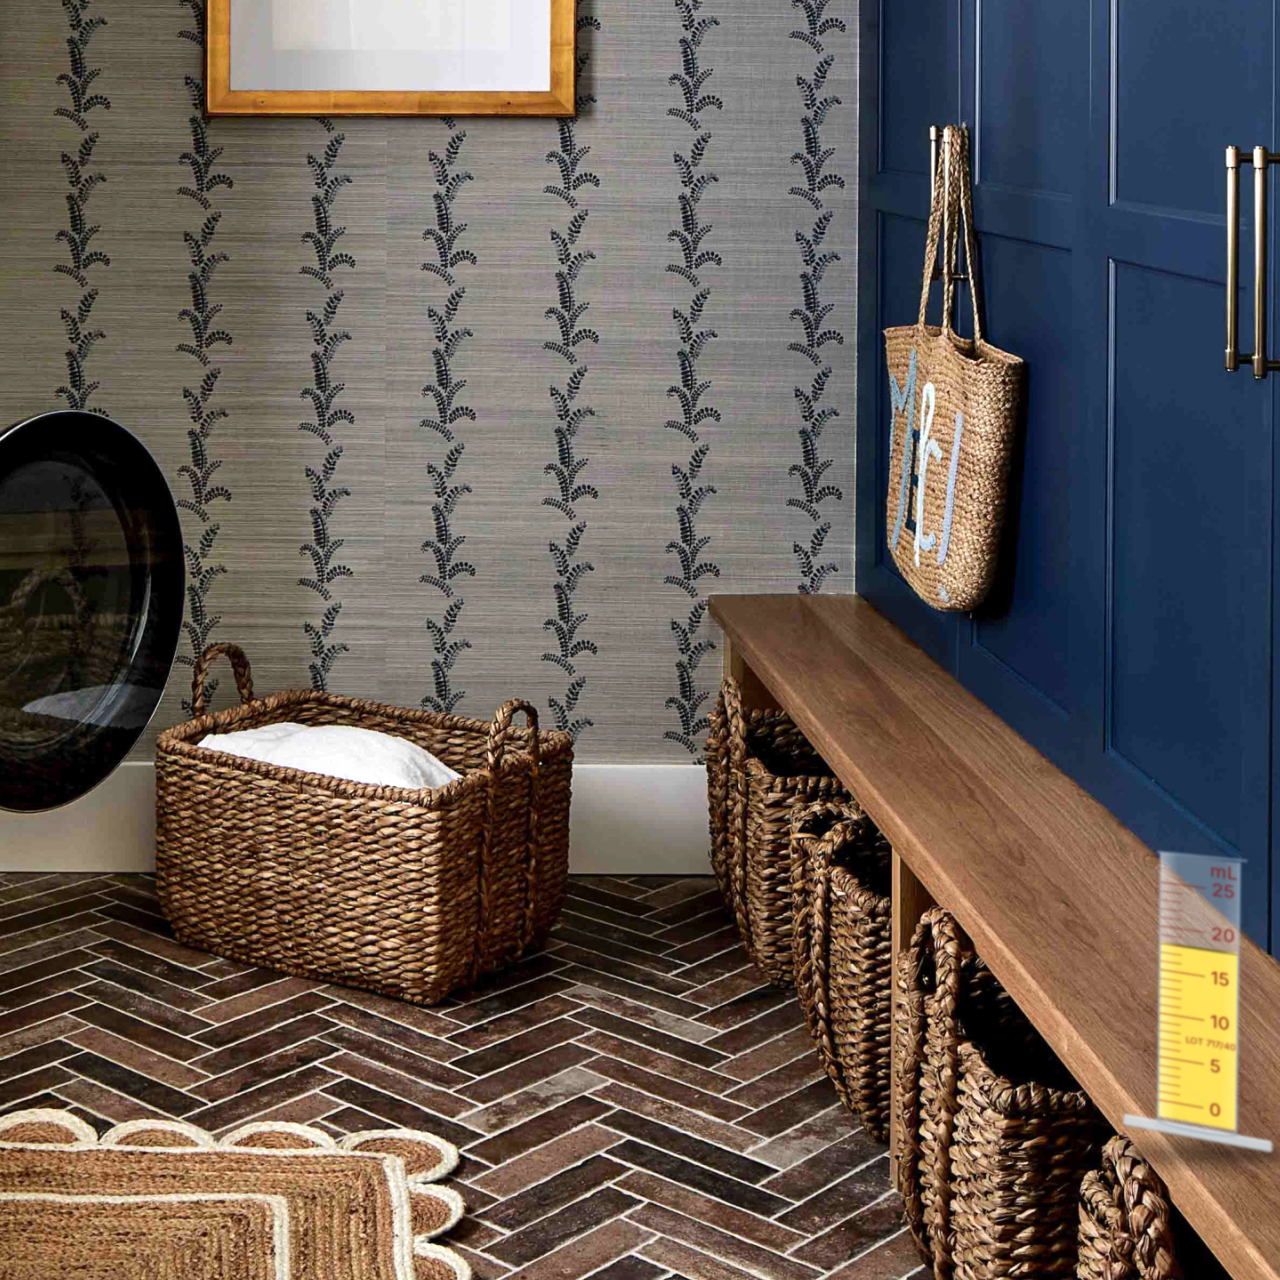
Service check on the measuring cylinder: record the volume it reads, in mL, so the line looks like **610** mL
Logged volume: **18** mL
